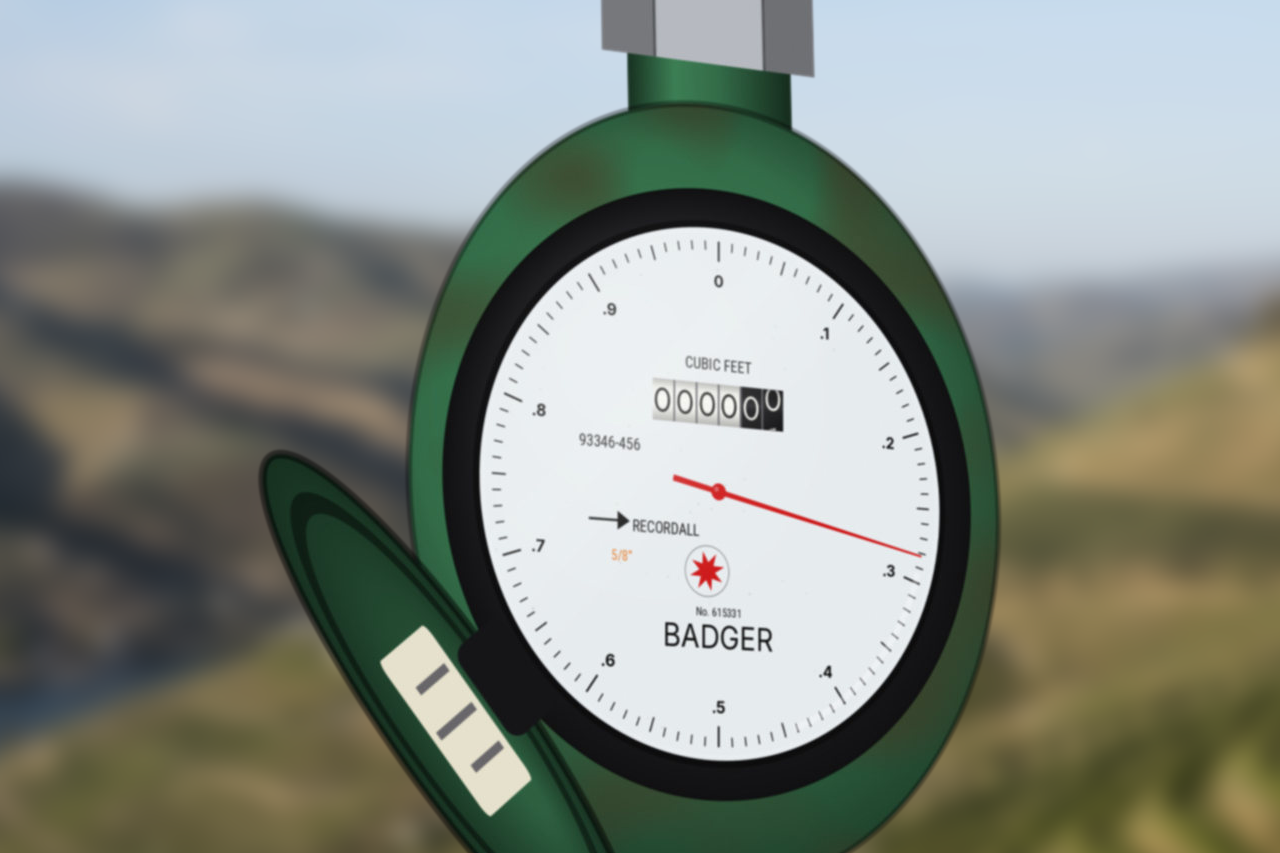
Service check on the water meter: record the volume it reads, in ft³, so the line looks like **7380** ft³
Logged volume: **0.28** ft³
